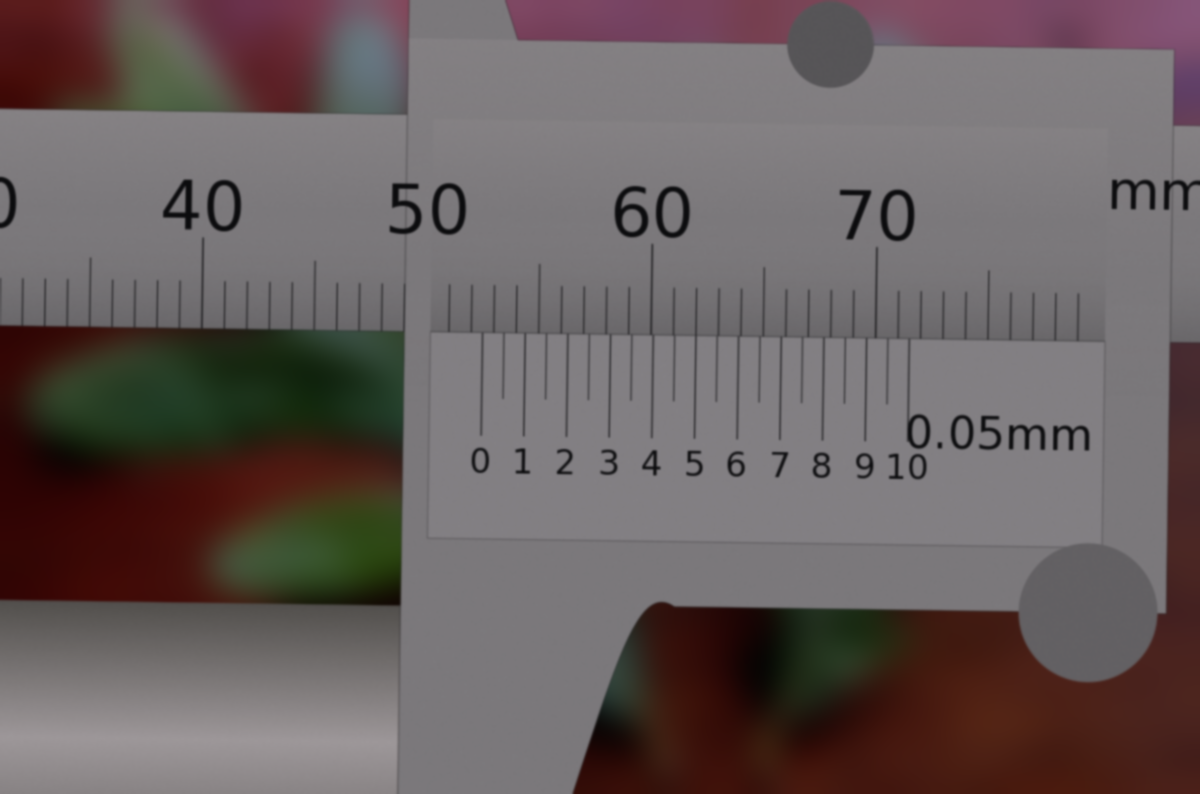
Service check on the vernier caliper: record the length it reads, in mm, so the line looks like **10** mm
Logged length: **52.5** mm
